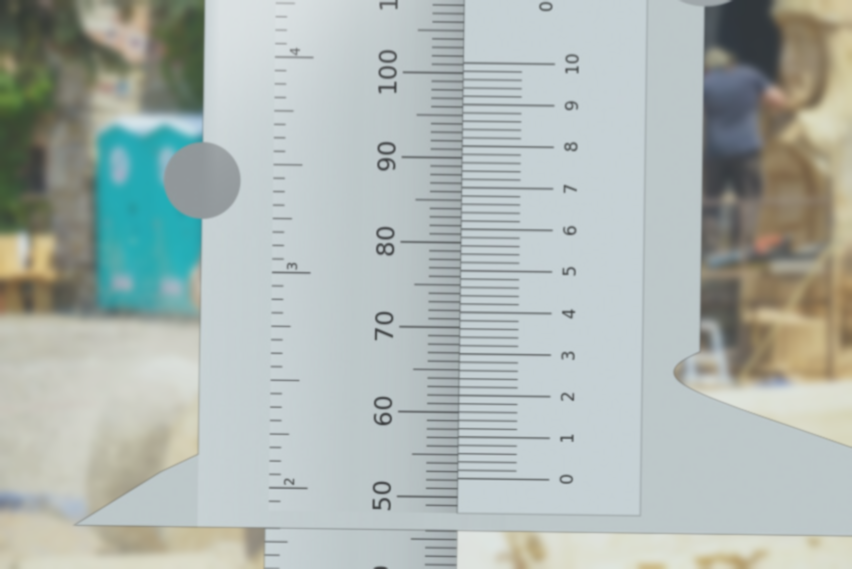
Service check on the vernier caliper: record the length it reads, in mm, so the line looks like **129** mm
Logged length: **52.2** mm
